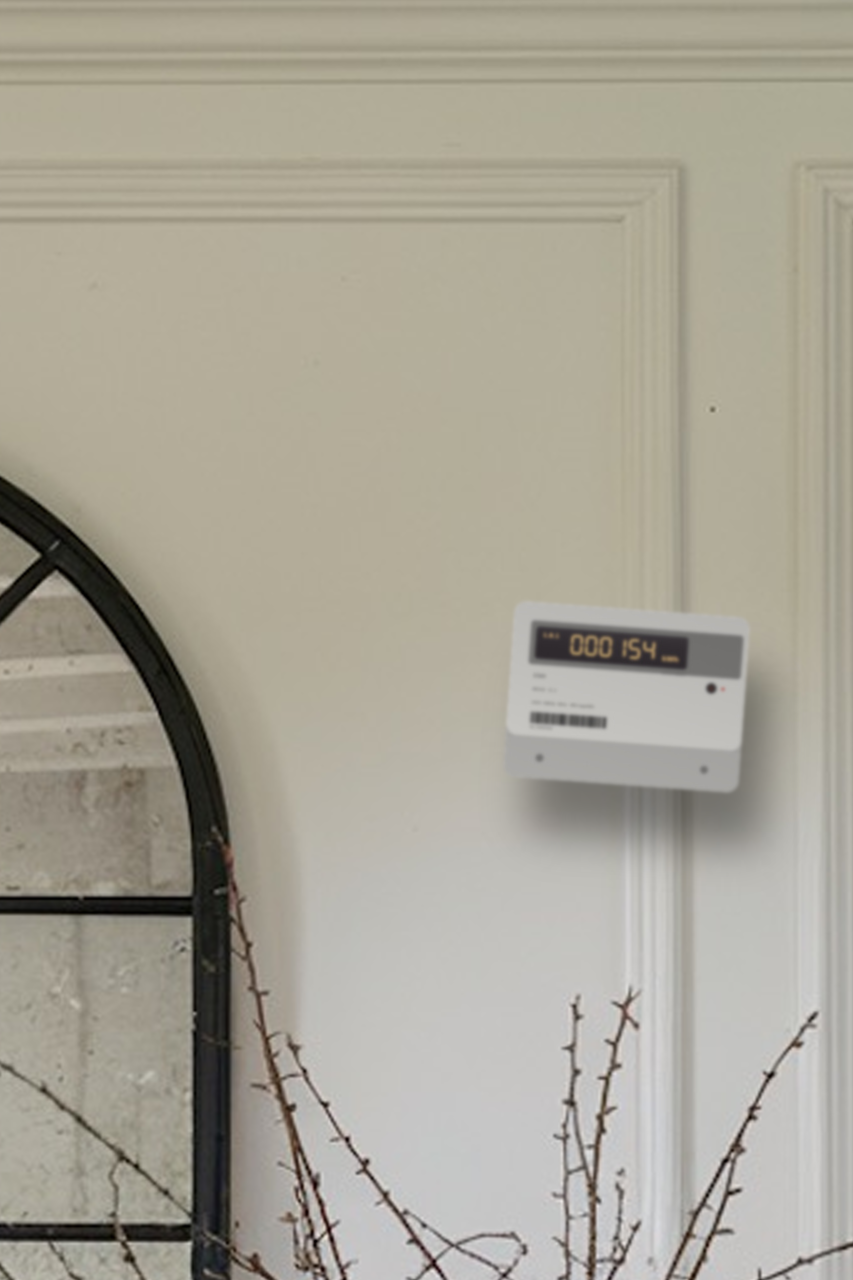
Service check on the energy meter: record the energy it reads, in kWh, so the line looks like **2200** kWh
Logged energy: **154** kWh
